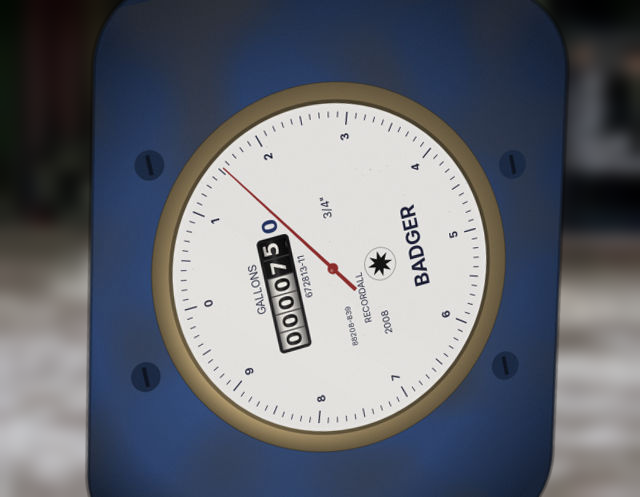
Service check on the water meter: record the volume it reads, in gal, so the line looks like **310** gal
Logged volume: **751.5** gal
